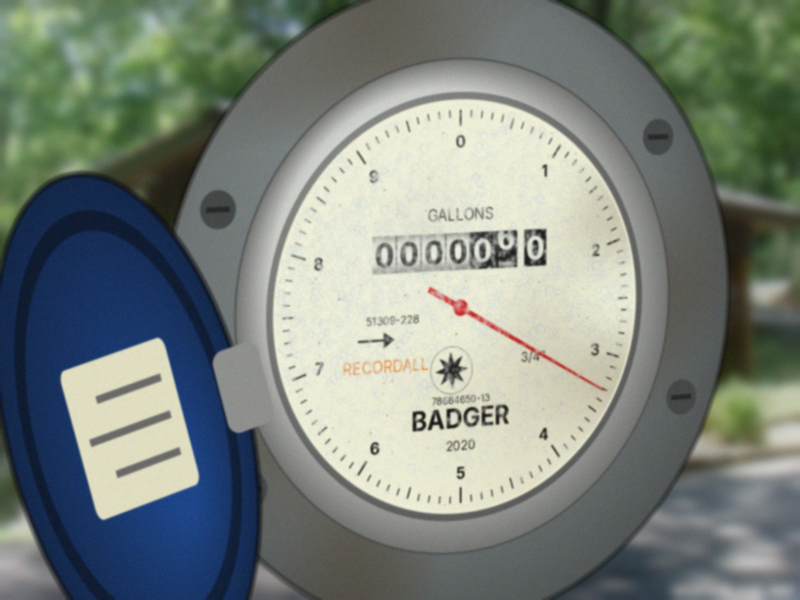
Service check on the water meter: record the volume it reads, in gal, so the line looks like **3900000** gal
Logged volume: **63.3** gal
